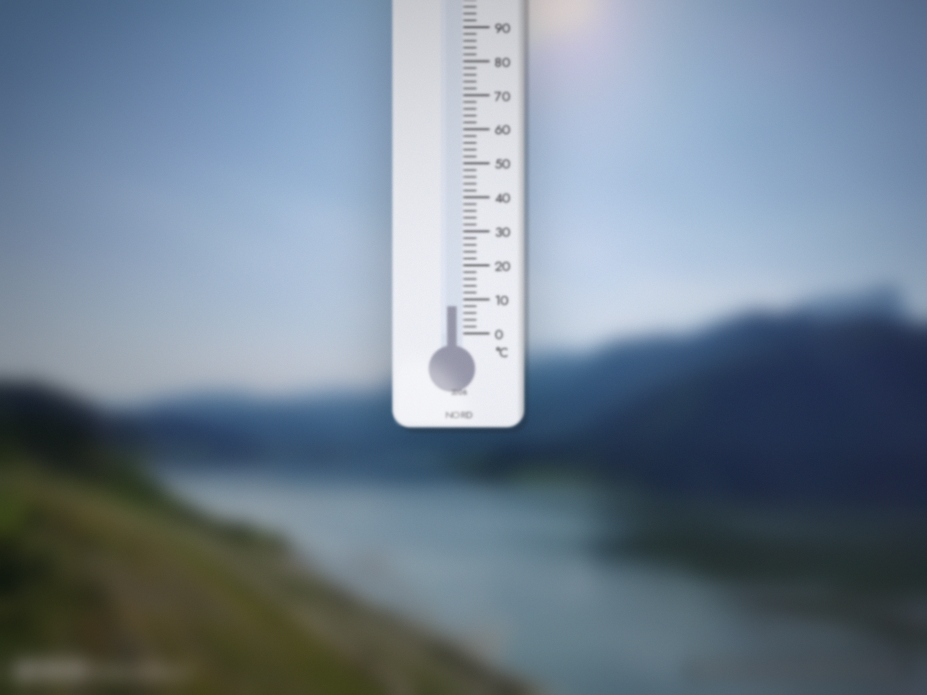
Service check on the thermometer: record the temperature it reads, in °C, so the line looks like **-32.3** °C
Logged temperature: **8** °C
